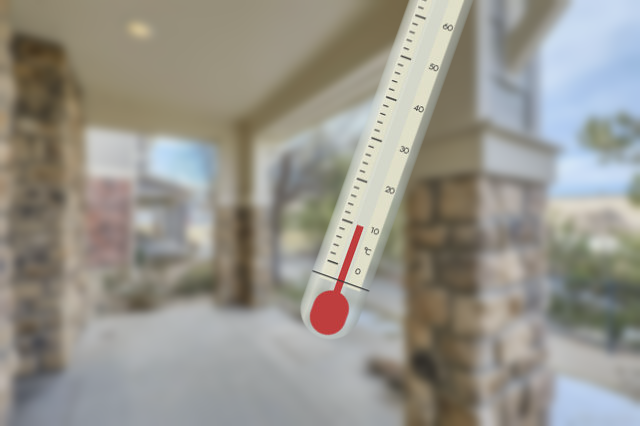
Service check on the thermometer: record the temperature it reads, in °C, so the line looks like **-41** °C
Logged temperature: **10** °C
